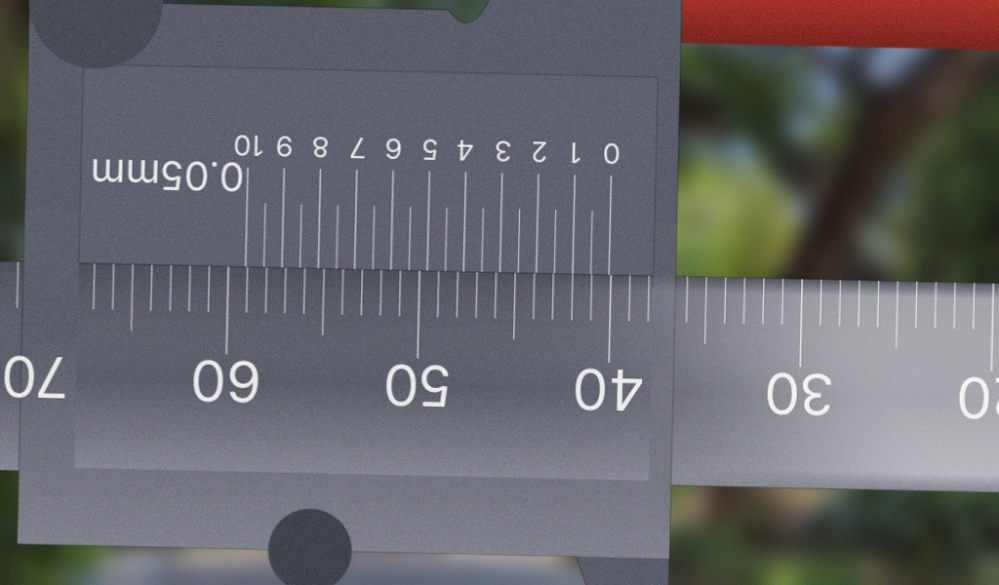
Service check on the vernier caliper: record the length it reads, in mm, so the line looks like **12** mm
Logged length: **40.1** mm
